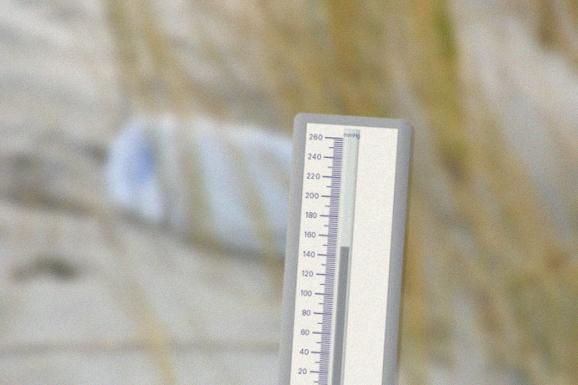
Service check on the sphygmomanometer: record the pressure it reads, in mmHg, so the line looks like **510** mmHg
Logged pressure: **150** mmHg
